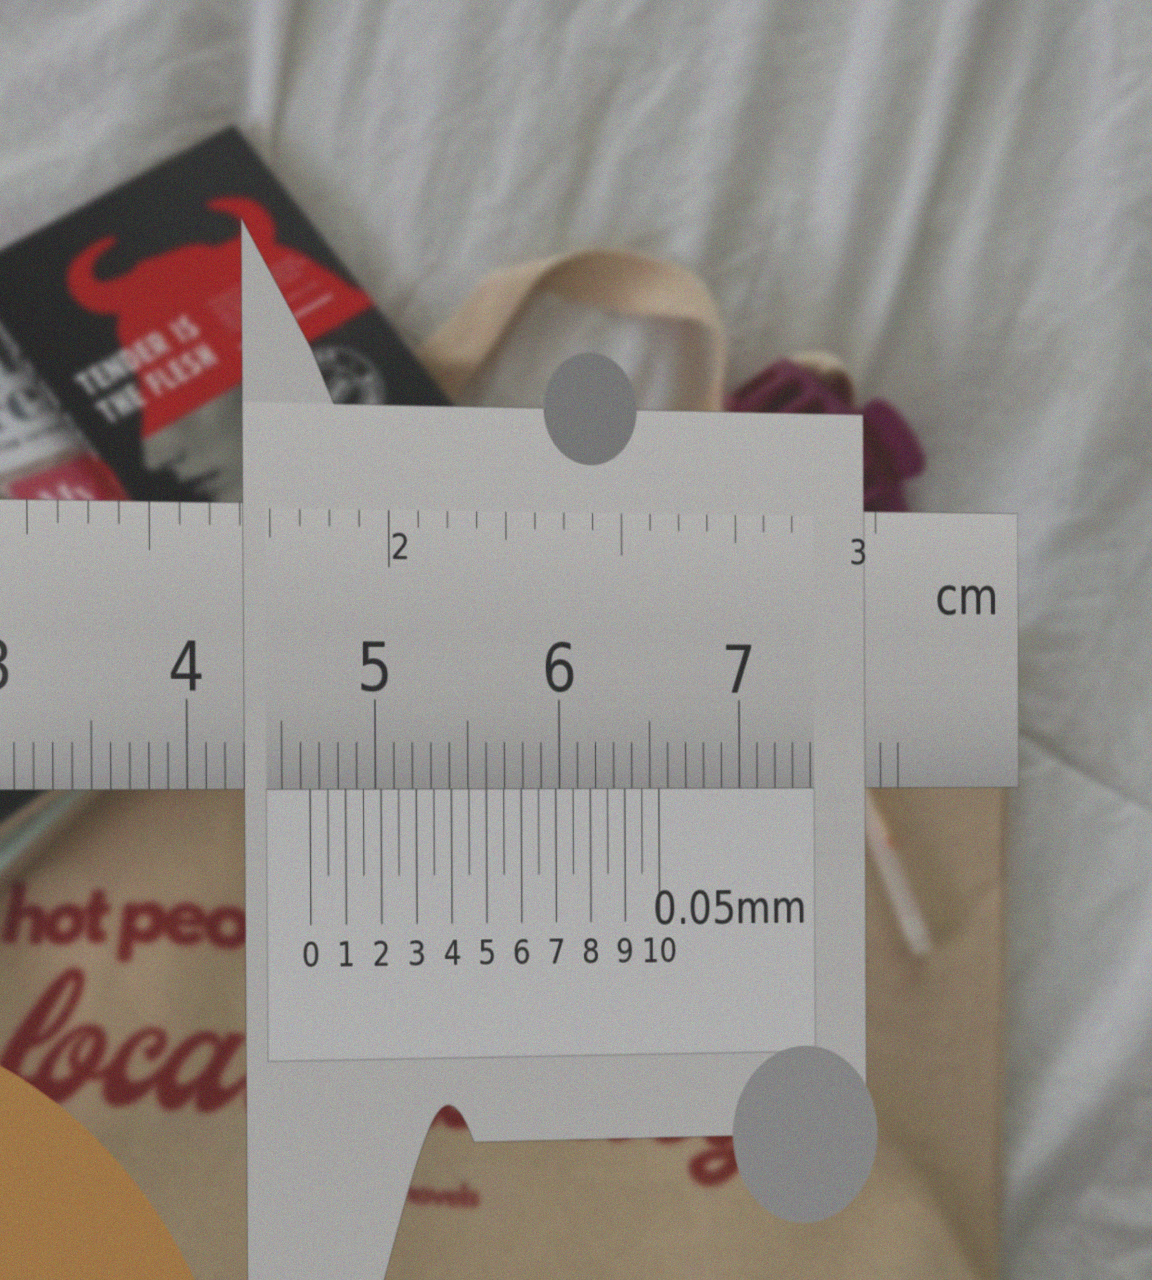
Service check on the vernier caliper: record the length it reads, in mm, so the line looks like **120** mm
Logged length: **46.5** mm
